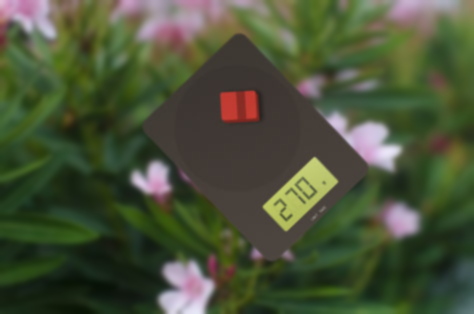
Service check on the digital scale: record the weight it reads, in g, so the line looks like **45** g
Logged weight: **270** g
